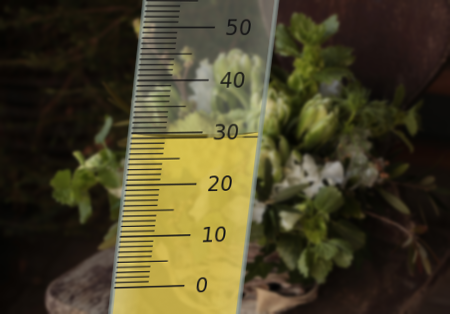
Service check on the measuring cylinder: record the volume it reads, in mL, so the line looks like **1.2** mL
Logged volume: **29** mL
